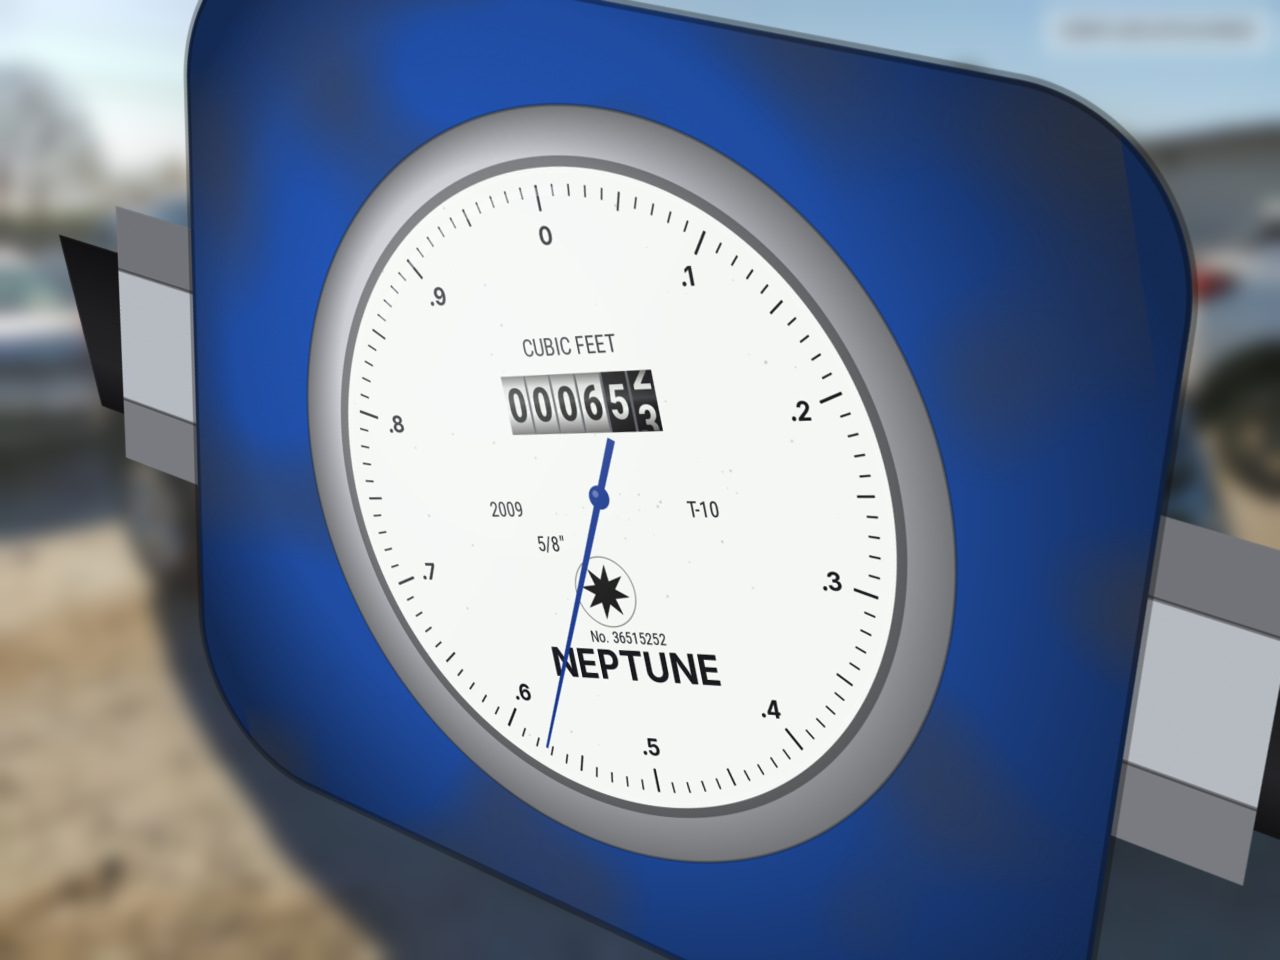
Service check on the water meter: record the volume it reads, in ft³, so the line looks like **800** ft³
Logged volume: **652.57** ft³
